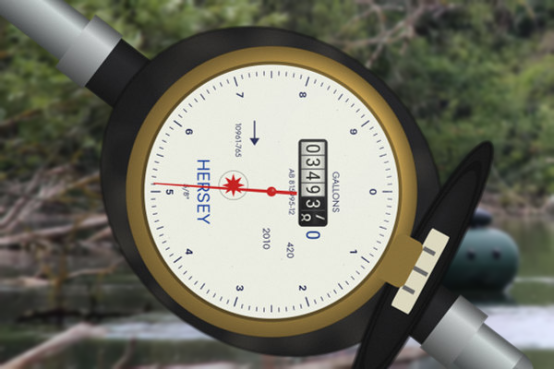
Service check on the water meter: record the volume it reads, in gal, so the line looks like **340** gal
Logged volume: **349375.1** gal
